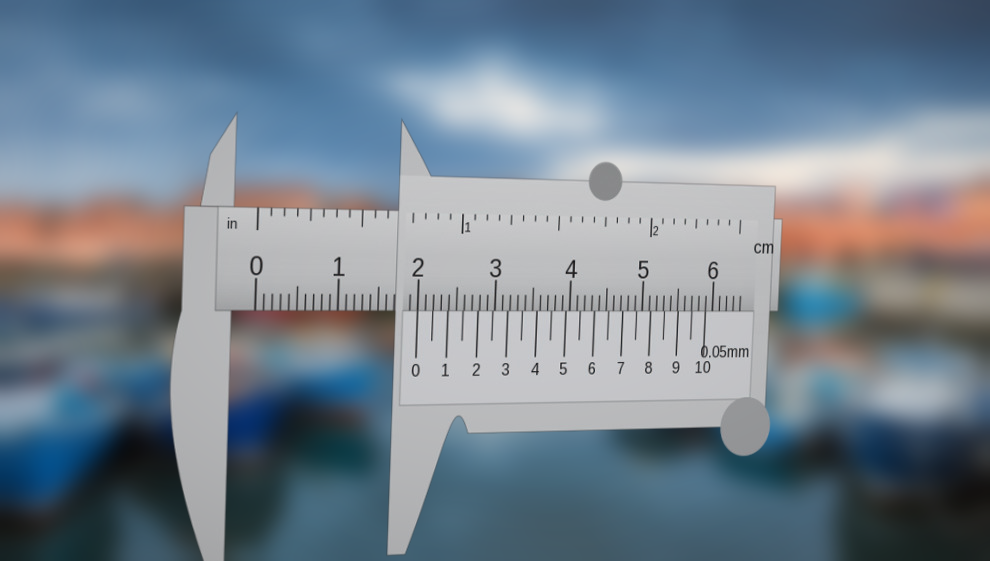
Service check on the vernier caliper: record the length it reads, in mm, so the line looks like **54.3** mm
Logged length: **20.0** mm
